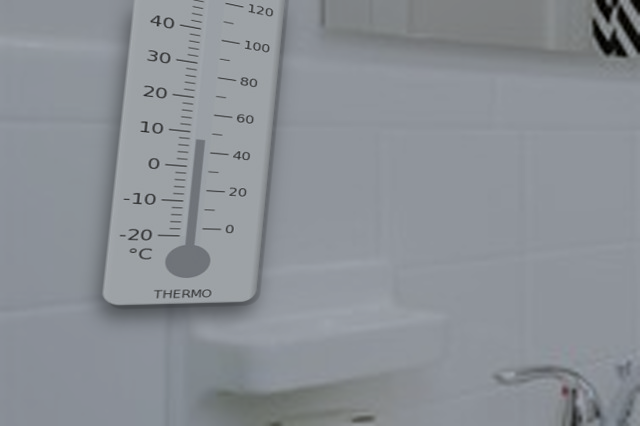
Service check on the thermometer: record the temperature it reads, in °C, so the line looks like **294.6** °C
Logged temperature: **8** °C
